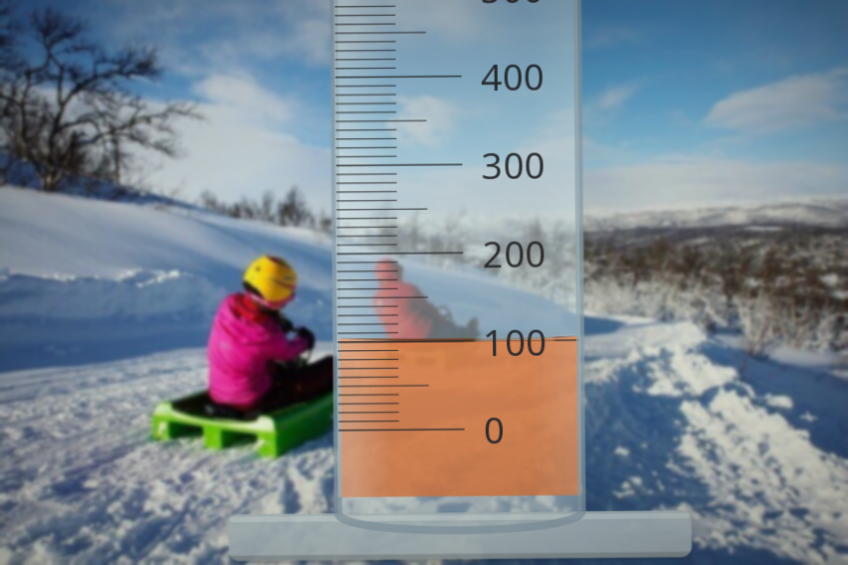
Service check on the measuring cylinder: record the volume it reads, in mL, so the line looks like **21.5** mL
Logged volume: **100** mL
